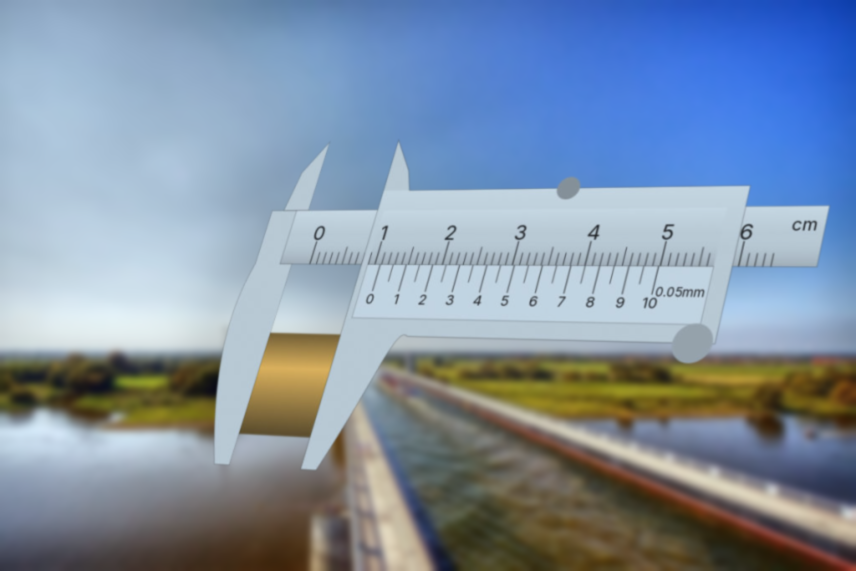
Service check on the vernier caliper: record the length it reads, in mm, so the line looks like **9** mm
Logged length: **10.8** mm
